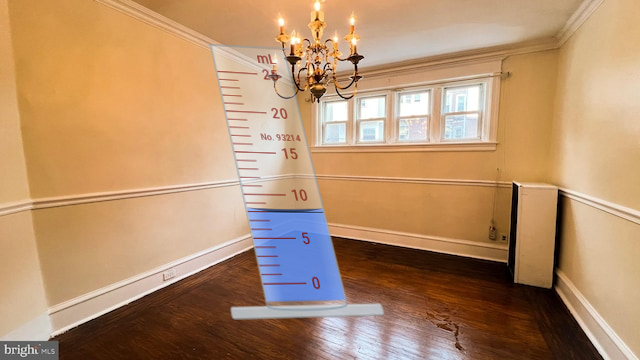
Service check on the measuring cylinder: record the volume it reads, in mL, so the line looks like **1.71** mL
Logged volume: **8** mL
